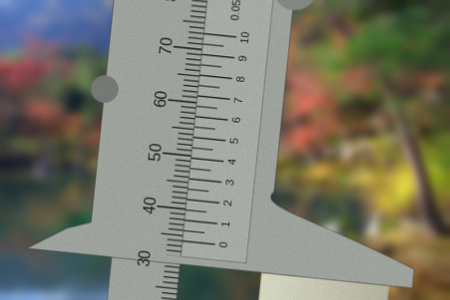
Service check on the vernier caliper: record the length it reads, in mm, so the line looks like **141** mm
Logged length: **34.0** mm
